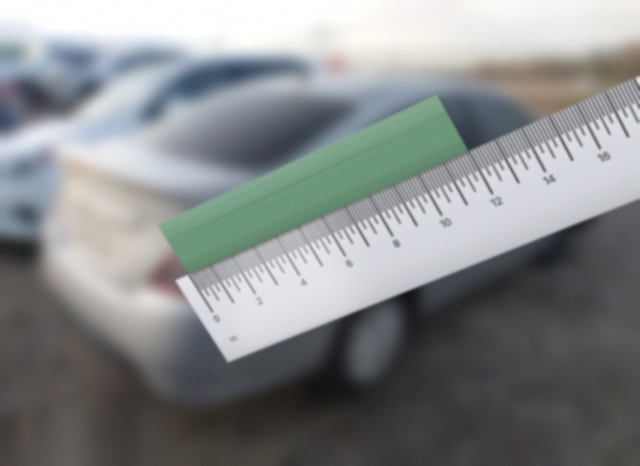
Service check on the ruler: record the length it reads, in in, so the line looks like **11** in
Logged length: **12** in
